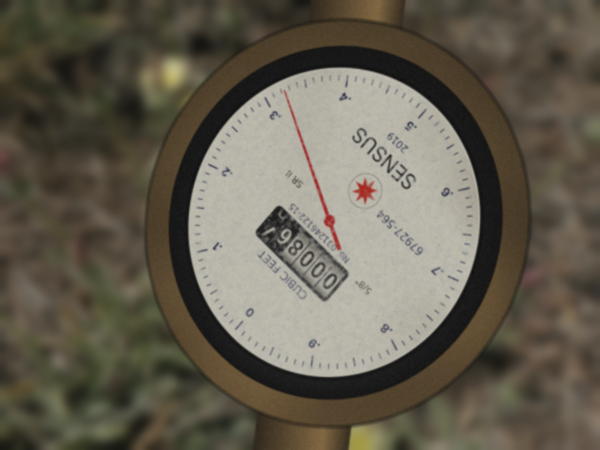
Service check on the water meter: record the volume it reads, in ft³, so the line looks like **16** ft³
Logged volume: **867.32** ft³
